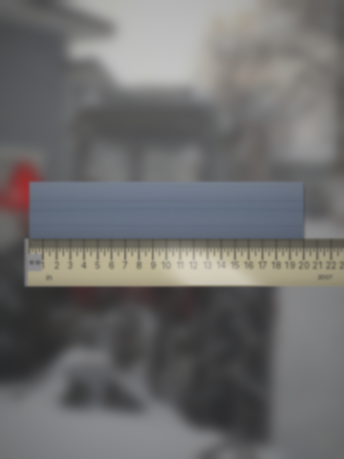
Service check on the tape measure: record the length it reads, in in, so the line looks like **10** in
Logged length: **20** in
